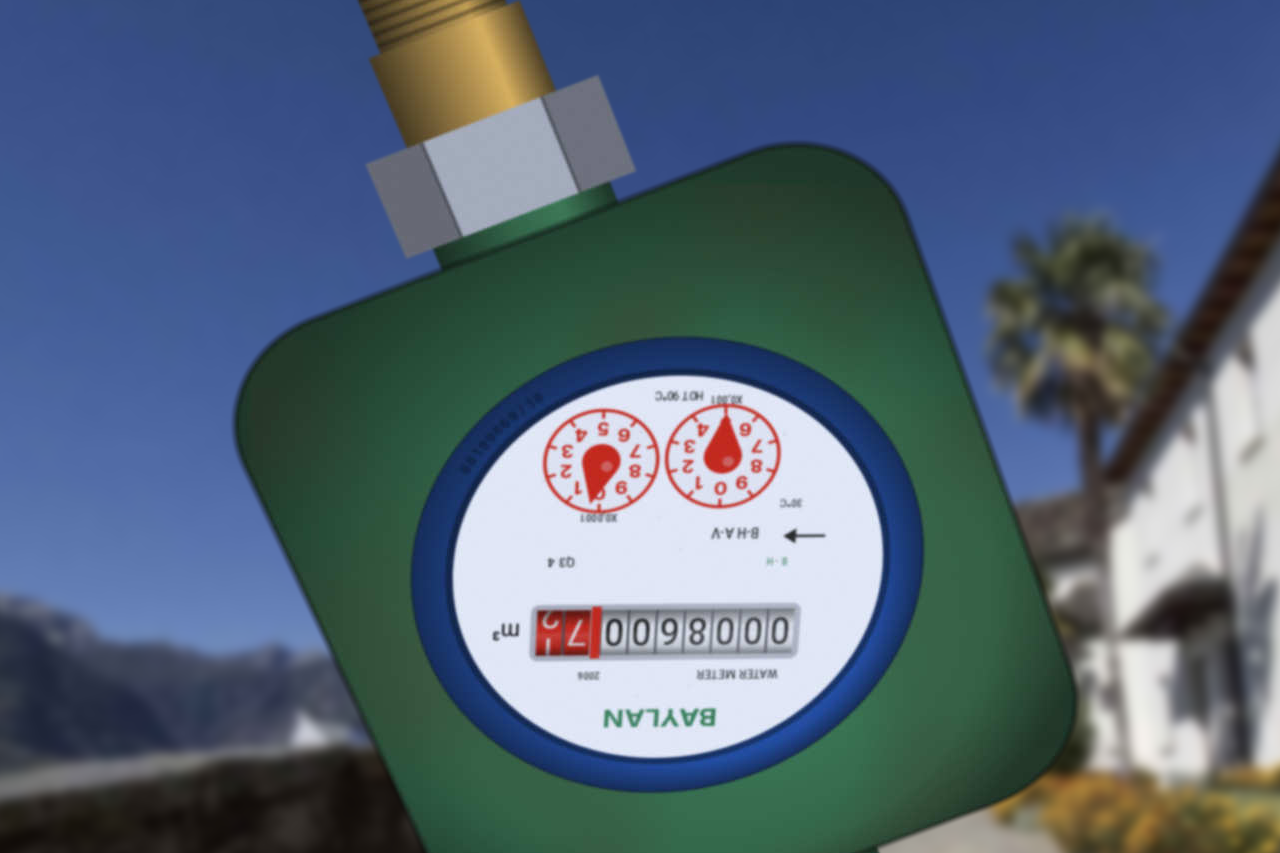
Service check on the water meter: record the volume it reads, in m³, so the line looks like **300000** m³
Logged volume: **8600.7150** m³
